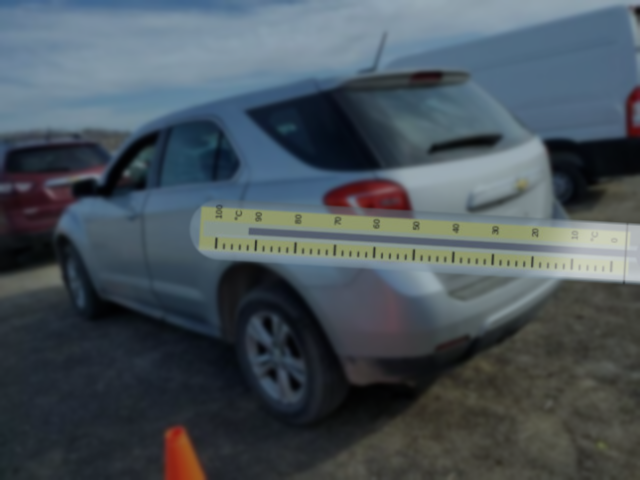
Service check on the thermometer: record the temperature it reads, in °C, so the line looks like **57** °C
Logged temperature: **92** °C
